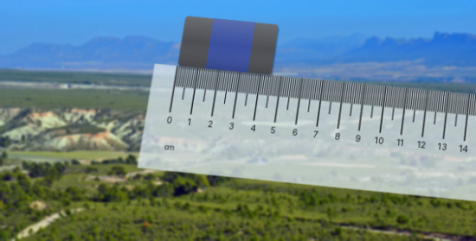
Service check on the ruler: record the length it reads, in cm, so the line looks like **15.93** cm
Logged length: **4.5** cm
